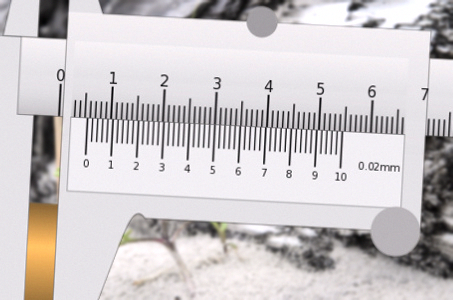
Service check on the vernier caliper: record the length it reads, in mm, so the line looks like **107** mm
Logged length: **5.5** mm
